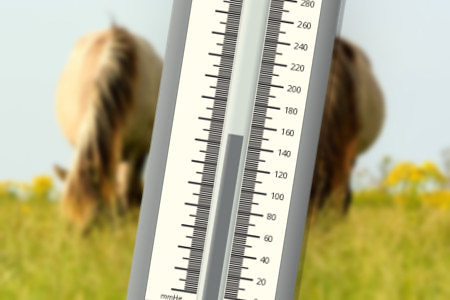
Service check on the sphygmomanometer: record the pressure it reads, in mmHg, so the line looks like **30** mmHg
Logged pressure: **150** mmHg
